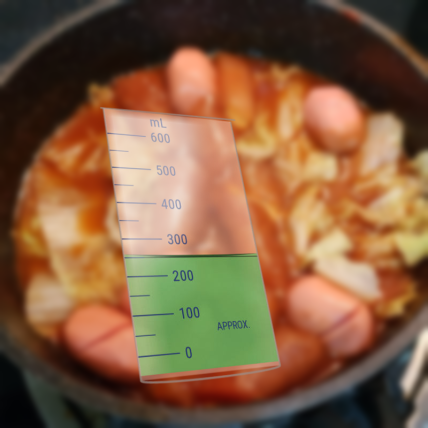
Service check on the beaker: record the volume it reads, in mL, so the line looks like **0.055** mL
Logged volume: **250** mL
